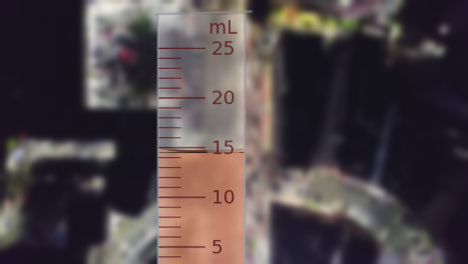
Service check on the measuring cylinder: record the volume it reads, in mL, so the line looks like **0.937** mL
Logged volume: **14.5** mL
